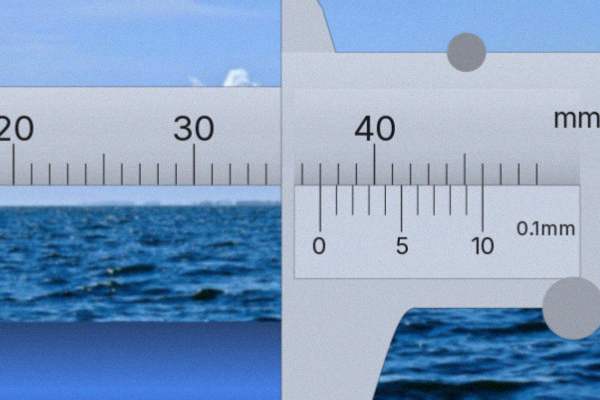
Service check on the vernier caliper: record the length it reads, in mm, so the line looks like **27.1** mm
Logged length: **37.0** mm
